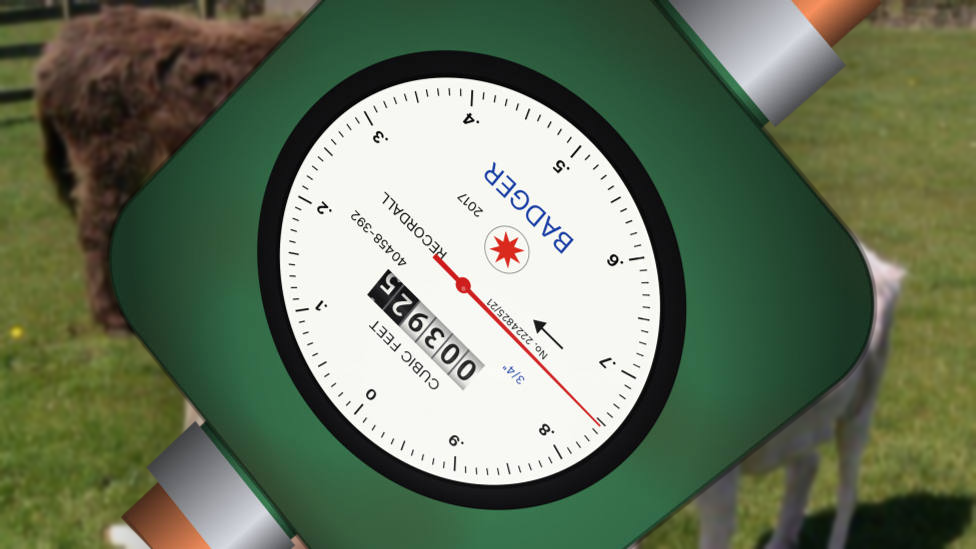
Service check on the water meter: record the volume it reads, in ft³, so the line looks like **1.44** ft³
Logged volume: **3924.75** ft³
